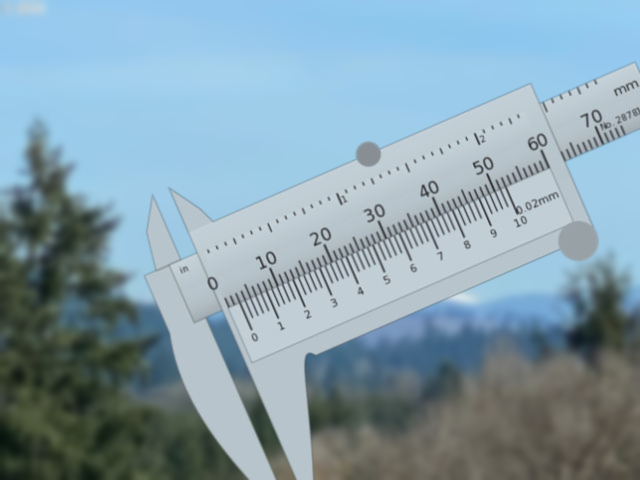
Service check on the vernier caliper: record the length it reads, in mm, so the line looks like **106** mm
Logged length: **3.0** mm
